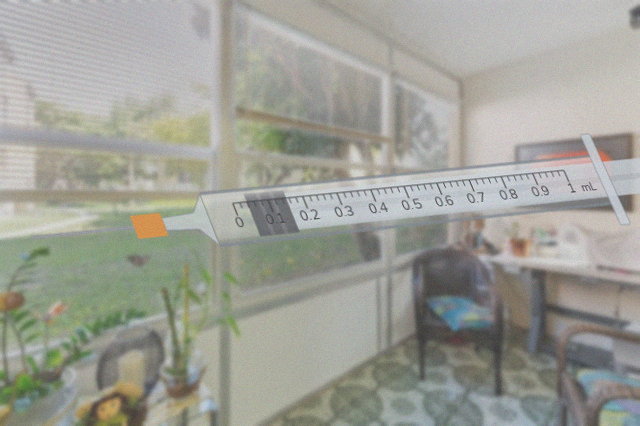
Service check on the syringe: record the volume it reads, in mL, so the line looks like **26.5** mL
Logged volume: **0.04** mL
